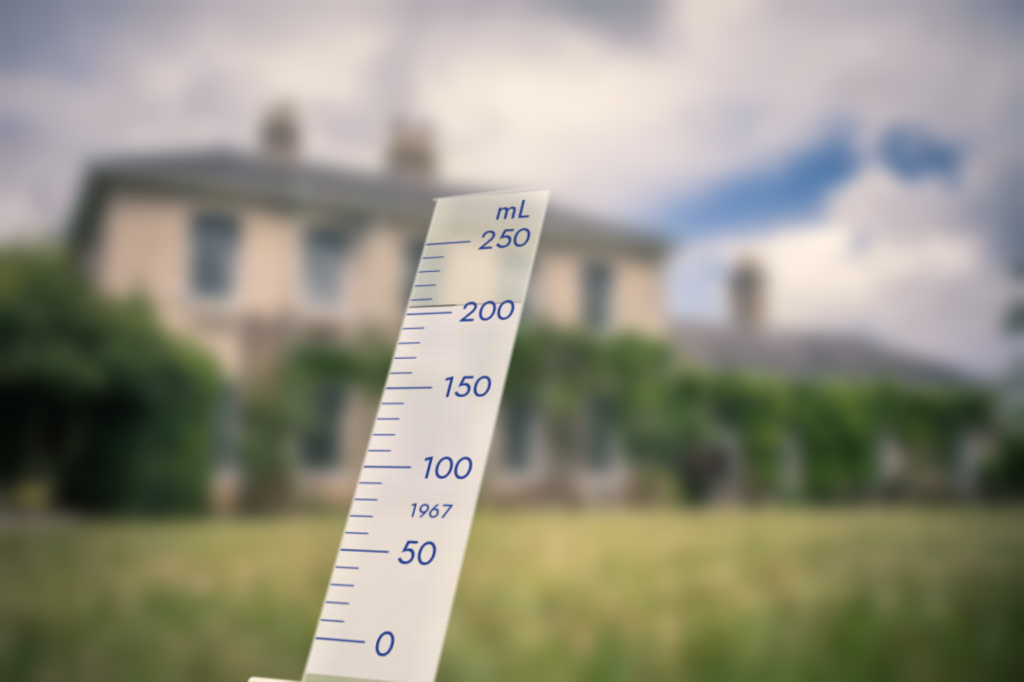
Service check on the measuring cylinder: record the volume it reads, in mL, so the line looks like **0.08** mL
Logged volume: **205** mL
